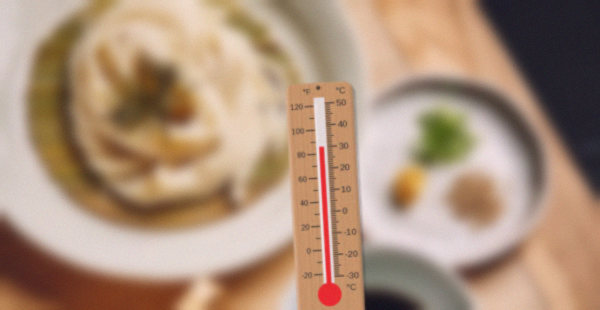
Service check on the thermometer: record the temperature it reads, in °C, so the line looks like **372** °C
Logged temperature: **30** °C
